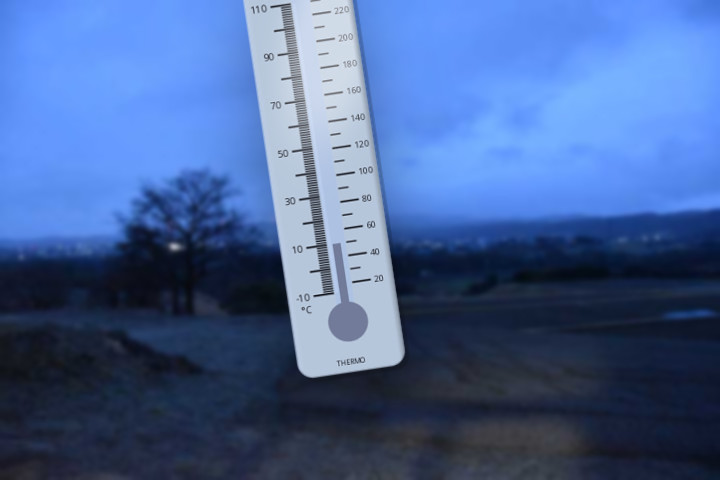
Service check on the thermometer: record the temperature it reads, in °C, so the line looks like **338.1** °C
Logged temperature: **10** °C
